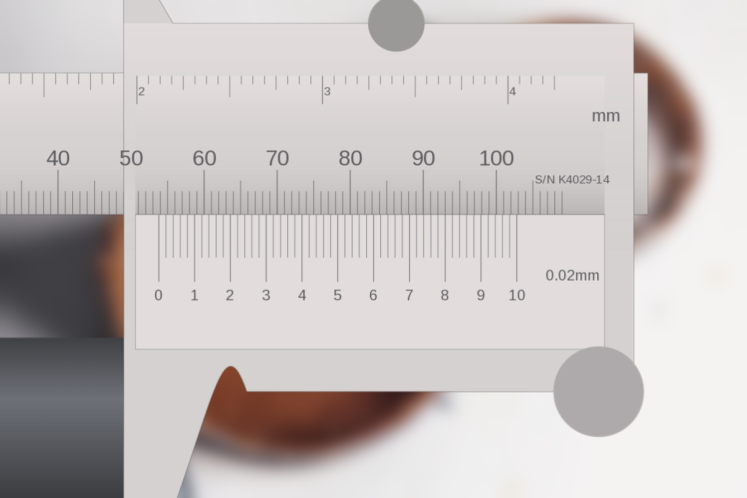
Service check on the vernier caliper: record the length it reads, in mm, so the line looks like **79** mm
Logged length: **53.8** mm
